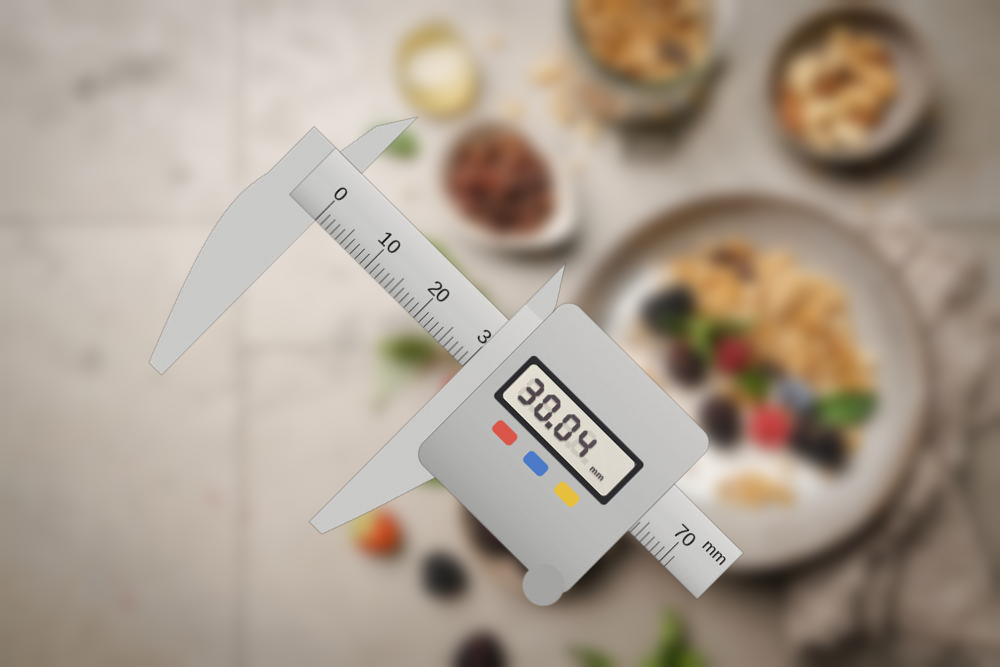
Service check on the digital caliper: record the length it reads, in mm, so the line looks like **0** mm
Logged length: **30.04** mm
